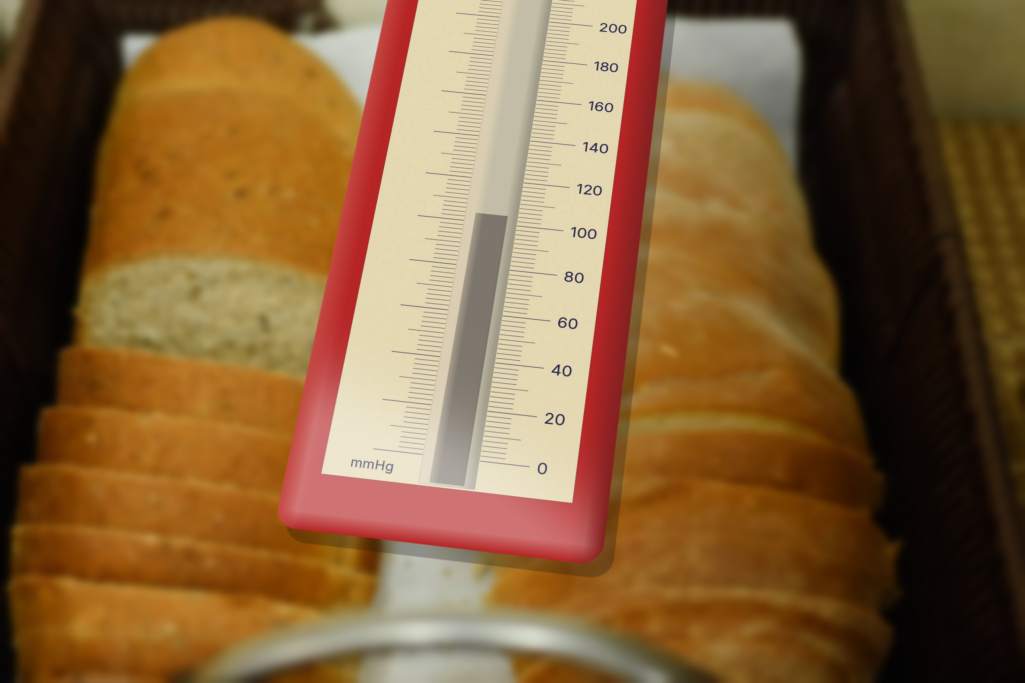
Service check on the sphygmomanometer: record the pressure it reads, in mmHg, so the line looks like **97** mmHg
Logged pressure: **104** mmHg
